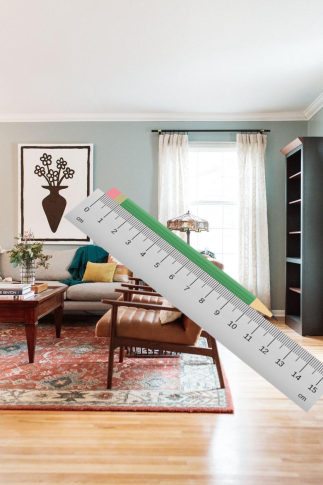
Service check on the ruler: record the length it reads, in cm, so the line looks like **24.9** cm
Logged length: **11.5** cm
